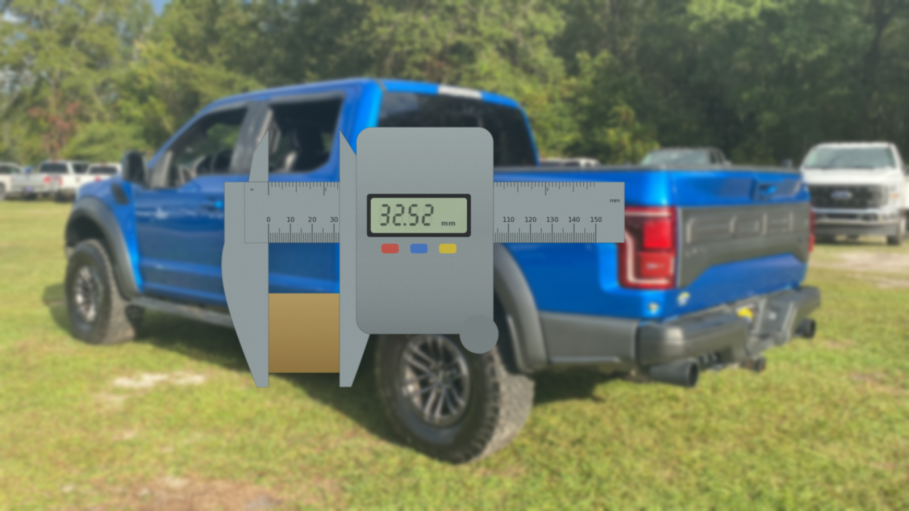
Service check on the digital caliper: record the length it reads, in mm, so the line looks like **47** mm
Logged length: **32.52** mm
